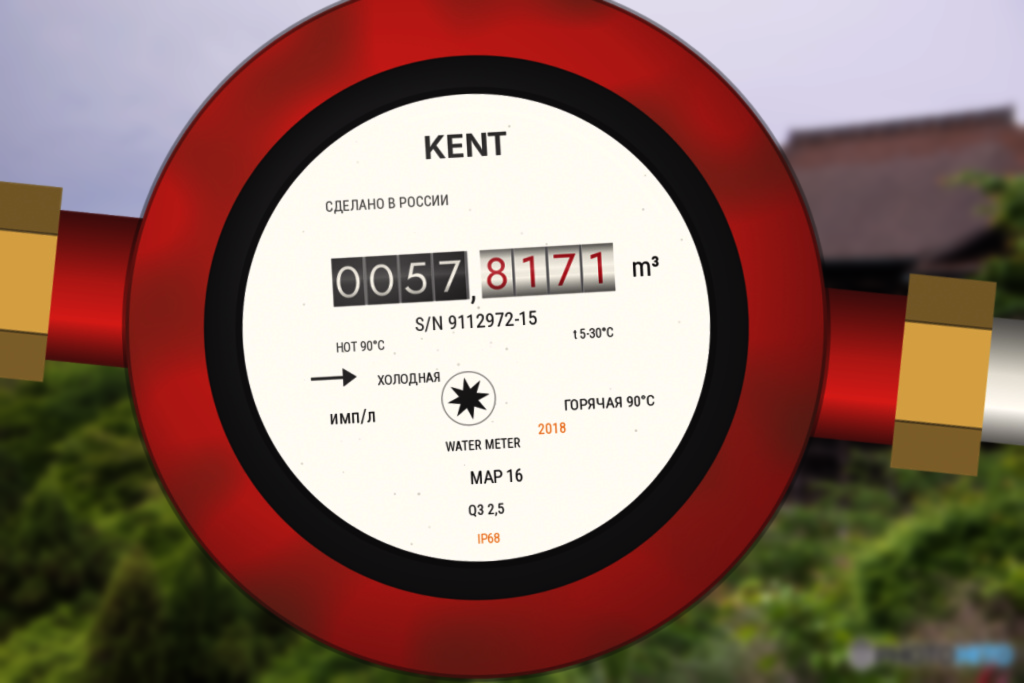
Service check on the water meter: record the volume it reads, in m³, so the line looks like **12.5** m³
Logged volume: **57.8171** m³
